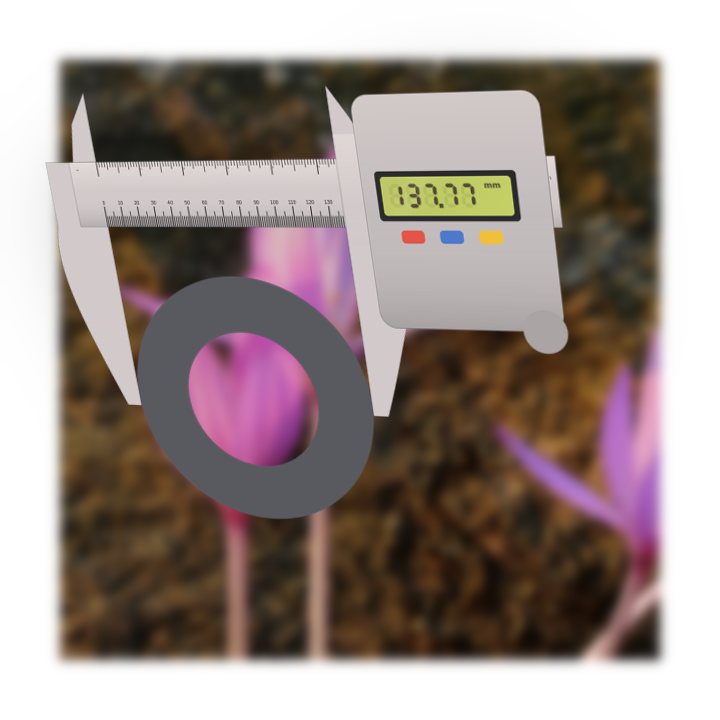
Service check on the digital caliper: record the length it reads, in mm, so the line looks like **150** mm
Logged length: **137.77** mm
